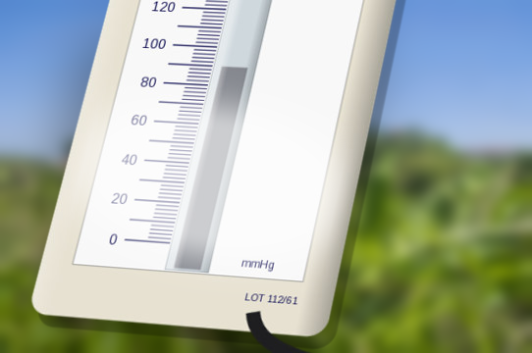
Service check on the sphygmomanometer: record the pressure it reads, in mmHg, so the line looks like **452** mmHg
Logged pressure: **90** mmHg
